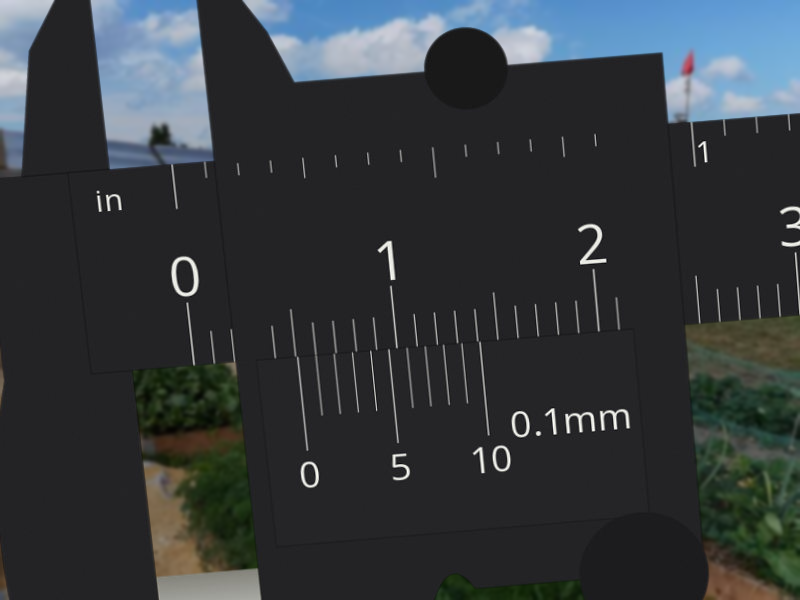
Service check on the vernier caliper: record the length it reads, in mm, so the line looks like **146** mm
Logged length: **5.1** mm
